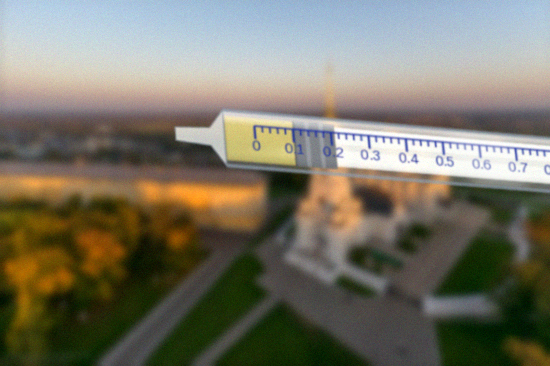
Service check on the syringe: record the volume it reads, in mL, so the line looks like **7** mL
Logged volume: **0.1** mL
